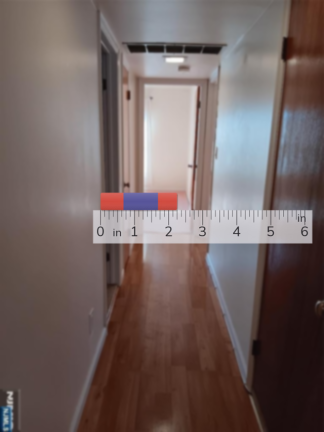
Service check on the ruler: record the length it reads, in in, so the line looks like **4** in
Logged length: **2.25** in
